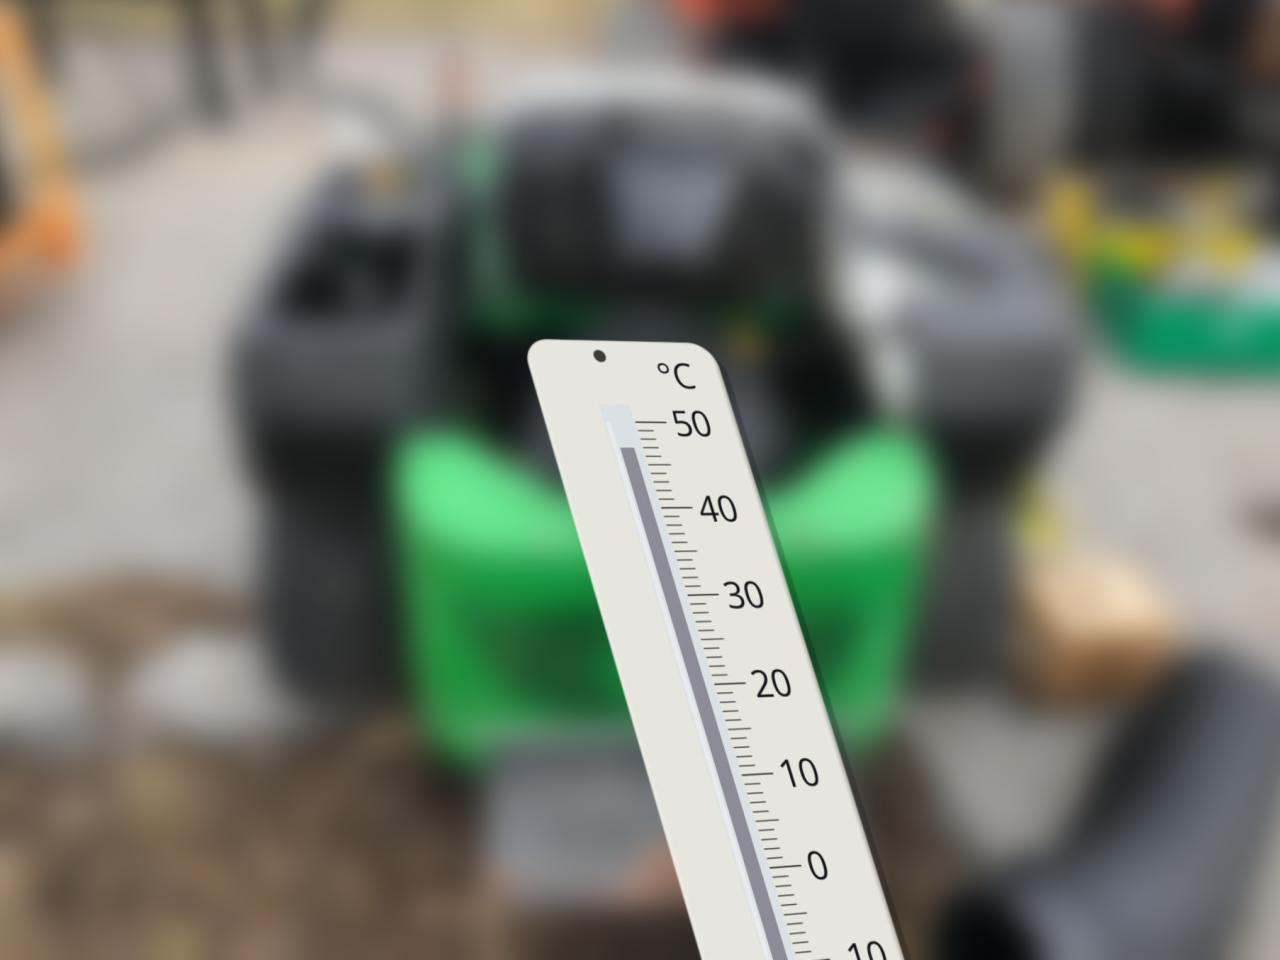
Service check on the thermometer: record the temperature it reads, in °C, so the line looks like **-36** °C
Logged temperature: **47** °C
